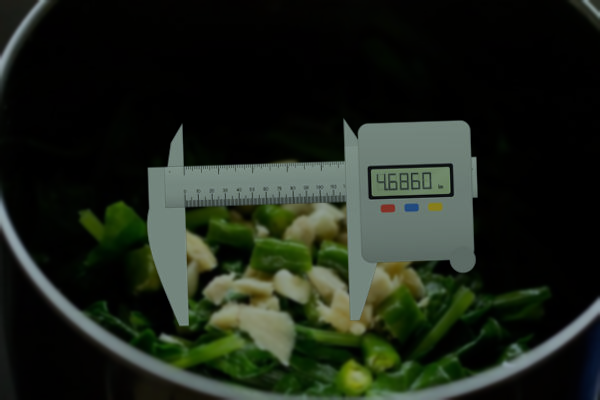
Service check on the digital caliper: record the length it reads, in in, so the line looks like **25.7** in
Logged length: **4.6860** in
